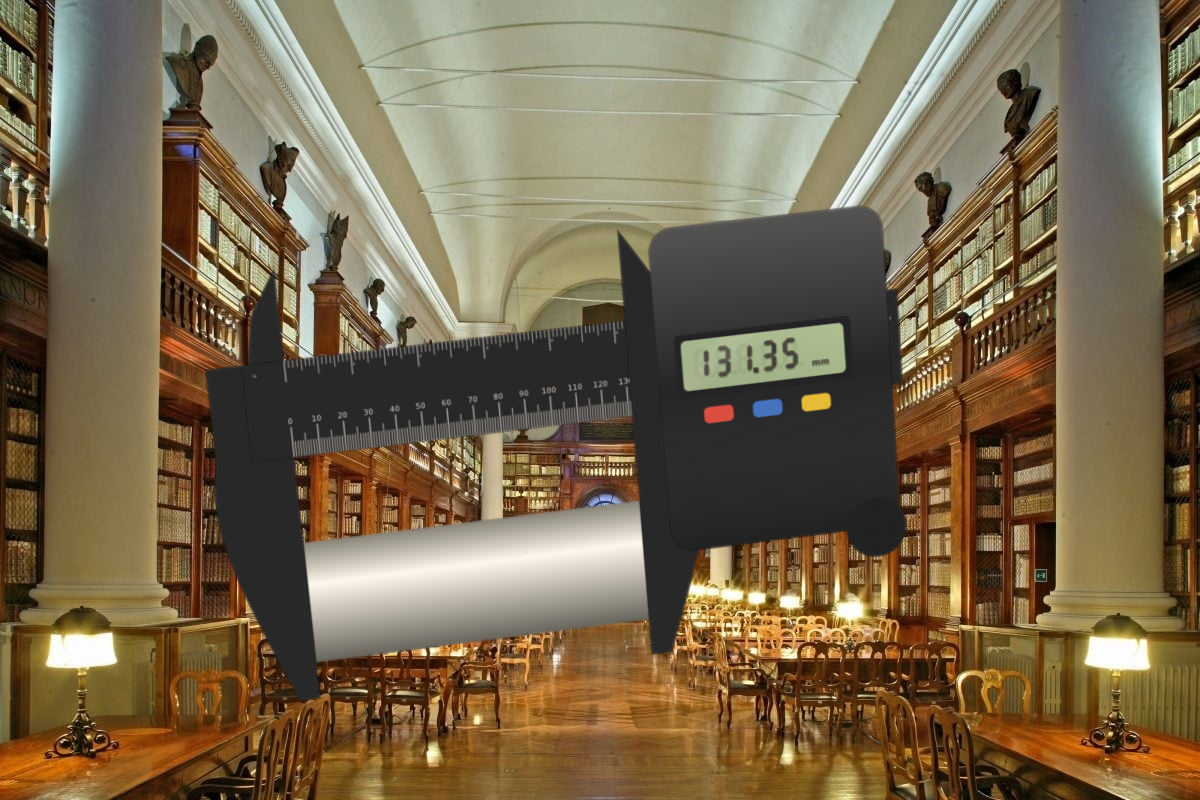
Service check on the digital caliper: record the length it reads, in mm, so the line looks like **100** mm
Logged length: **131.35** mm
